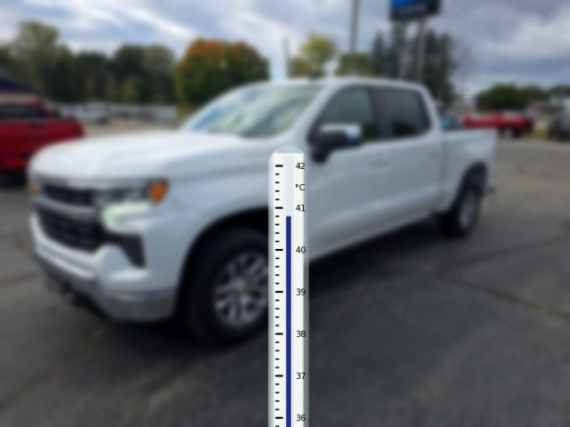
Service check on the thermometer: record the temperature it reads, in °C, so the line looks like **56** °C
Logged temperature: **40.8** °C
